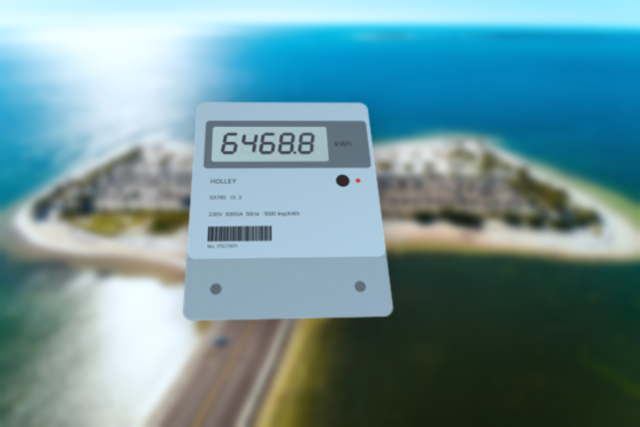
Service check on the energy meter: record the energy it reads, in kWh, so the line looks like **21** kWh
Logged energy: **6468.8** kWh
